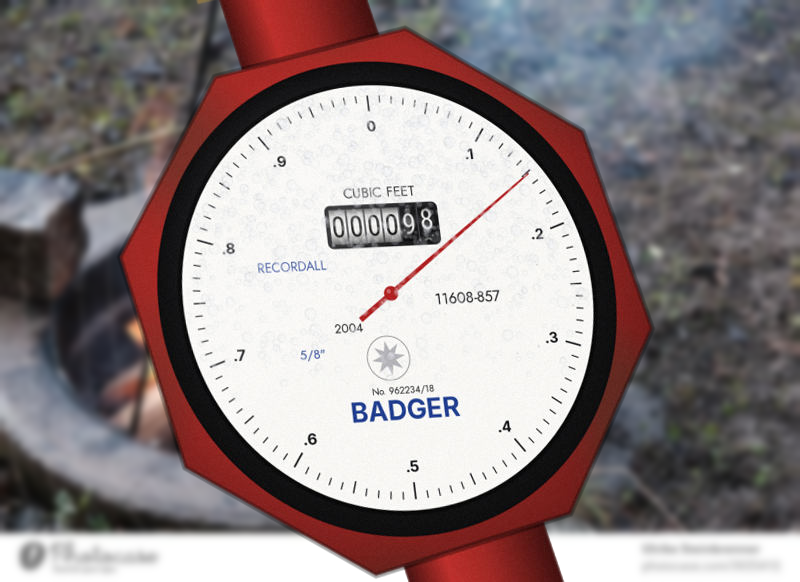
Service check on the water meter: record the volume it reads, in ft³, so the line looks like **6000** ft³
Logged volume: **98.15** ft³
